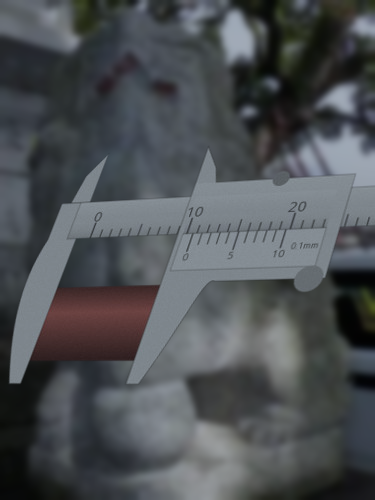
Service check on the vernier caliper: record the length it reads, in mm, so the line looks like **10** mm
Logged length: **10.6** mm
